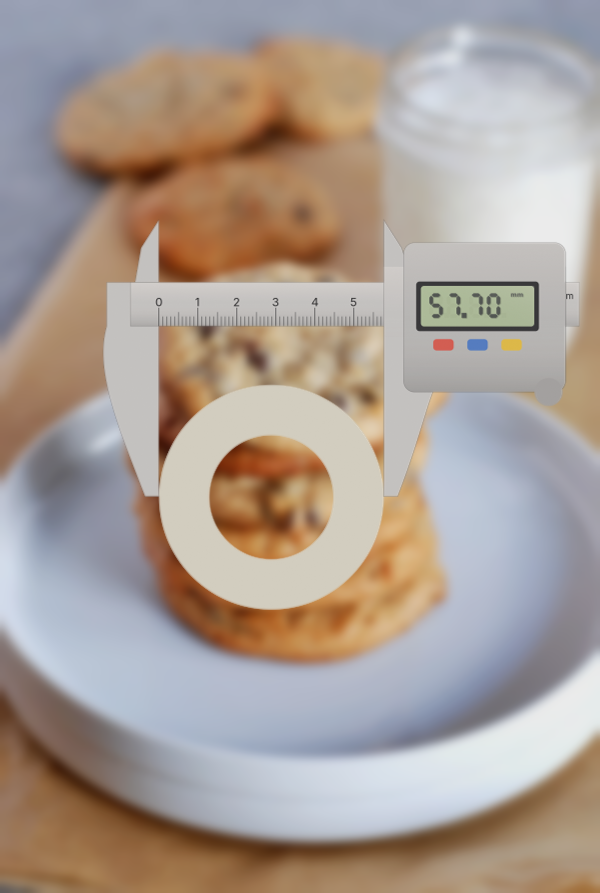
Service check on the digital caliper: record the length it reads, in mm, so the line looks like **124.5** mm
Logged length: **57.70** mm
